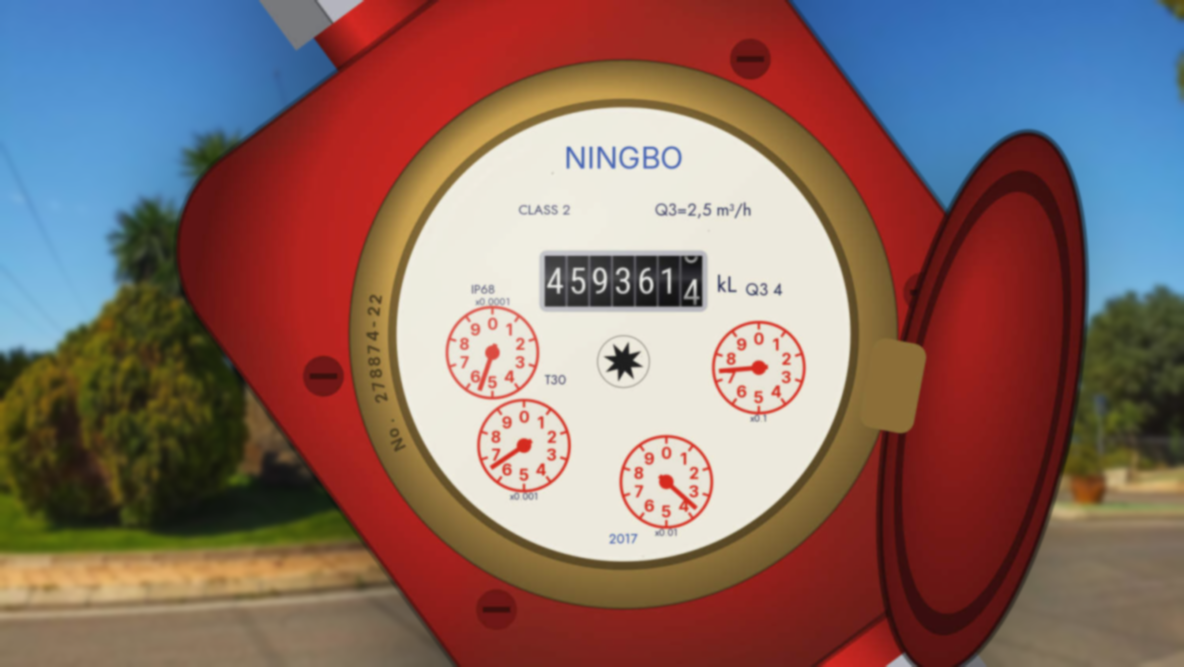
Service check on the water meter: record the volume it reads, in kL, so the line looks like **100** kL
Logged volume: **4593613.7365** kL
